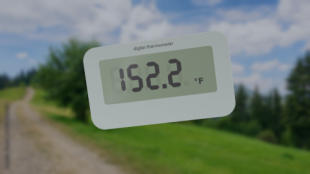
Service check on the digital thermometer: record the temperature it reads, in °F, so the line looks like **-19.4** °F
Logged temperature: **152.2** °F
